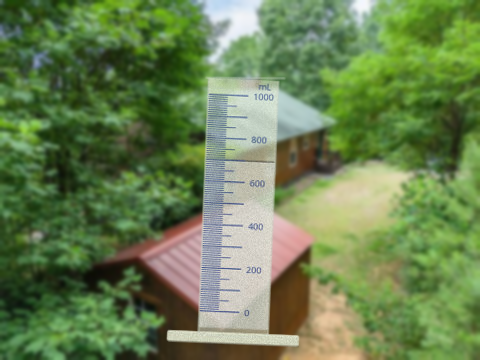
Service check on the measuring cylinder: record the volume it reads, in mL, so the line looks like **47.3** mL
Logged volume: **700** mL
